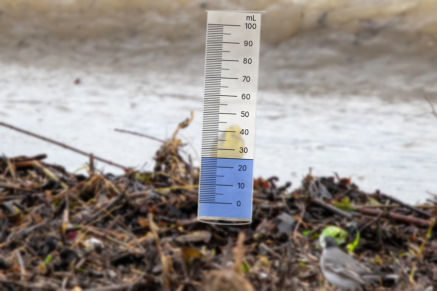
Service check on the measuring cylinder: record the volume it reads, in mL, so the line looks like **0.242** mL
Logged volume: **25** mL
